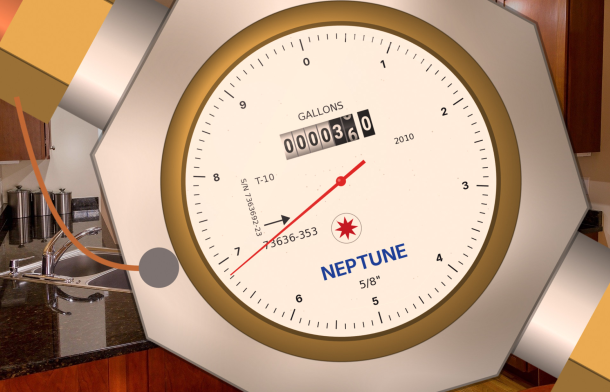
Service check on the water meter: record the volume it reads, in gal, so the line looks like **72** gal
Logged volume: **356.8** gal
